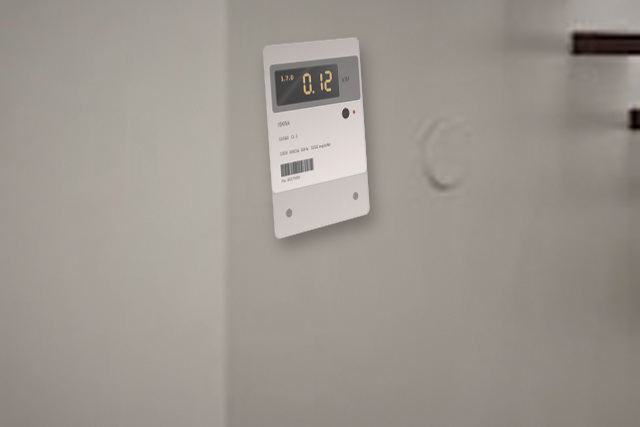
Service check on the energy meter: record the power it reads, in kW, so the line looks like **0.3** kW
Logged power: **0.12** kW
